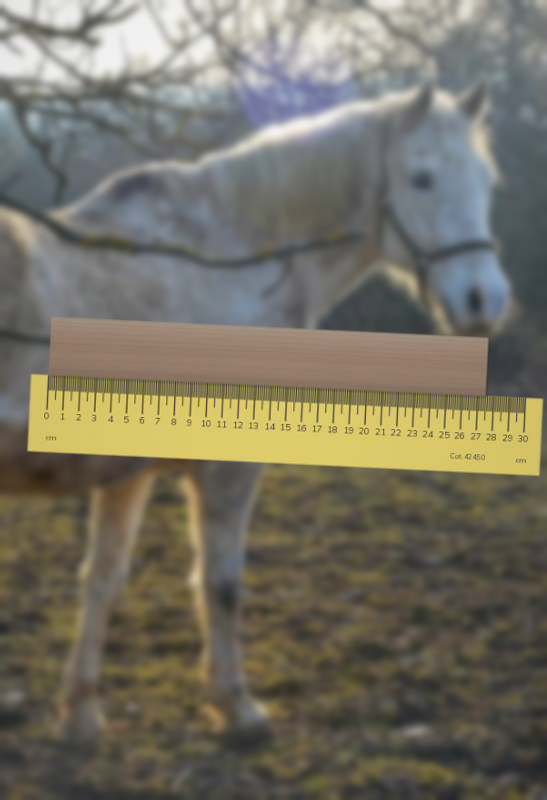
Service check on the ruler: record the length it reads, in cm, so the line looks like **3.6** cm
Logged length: **27.5** cm
